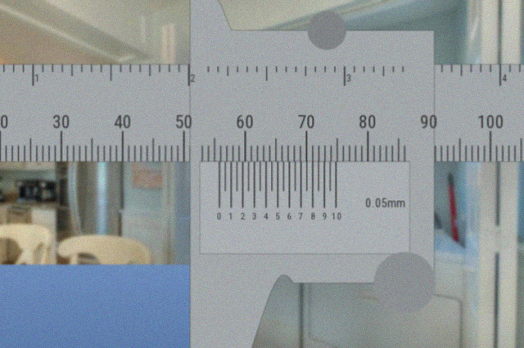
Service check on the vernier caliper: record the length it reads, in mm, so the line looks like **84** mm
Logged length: **55.8** mm
